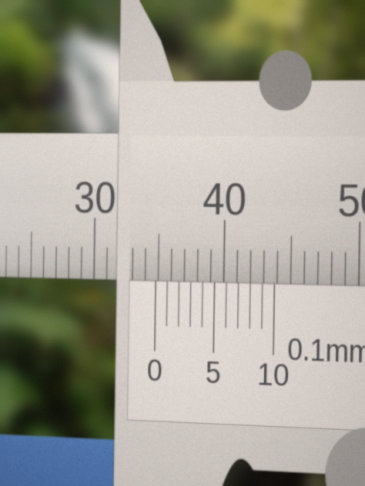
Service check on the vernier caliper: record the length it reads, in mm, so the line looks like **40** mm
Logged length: **34.8** mm
